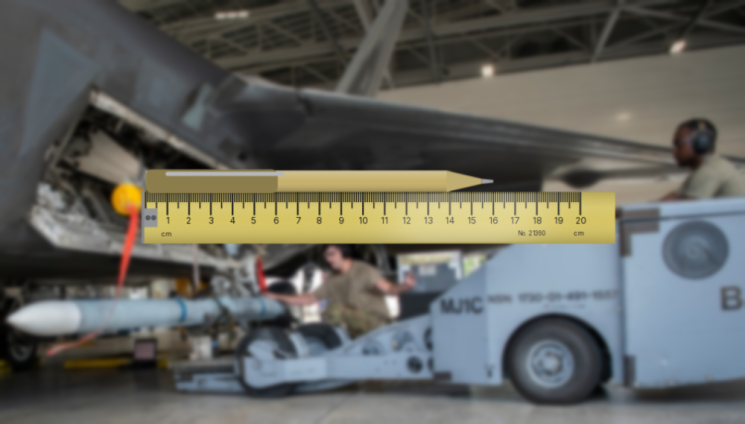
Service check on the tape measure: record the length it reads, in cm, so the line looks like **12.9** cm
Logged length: **16** cm
